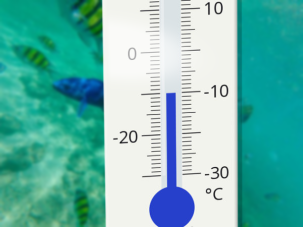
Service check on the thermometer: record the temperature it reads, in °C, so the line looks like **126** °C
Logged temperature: **-10** °C
